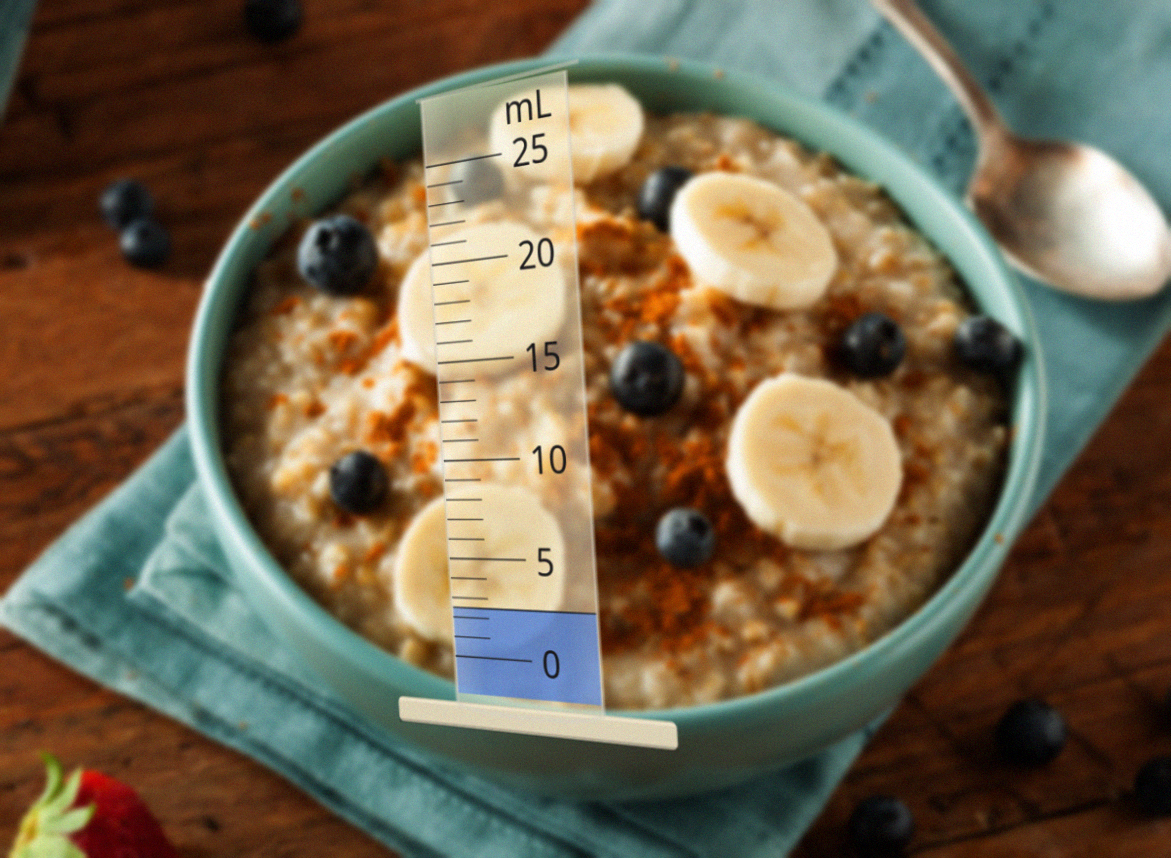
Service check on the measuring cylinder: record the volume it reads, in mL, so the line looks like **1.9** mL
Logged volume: **2.5** mL
